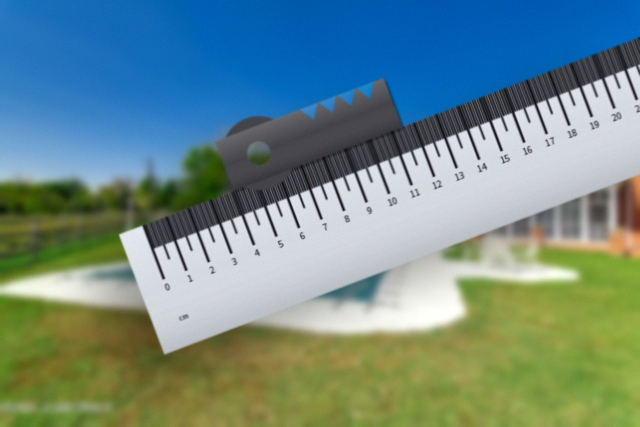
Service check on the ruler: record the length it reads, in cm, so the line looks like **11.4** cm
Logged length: **7.5** cm
